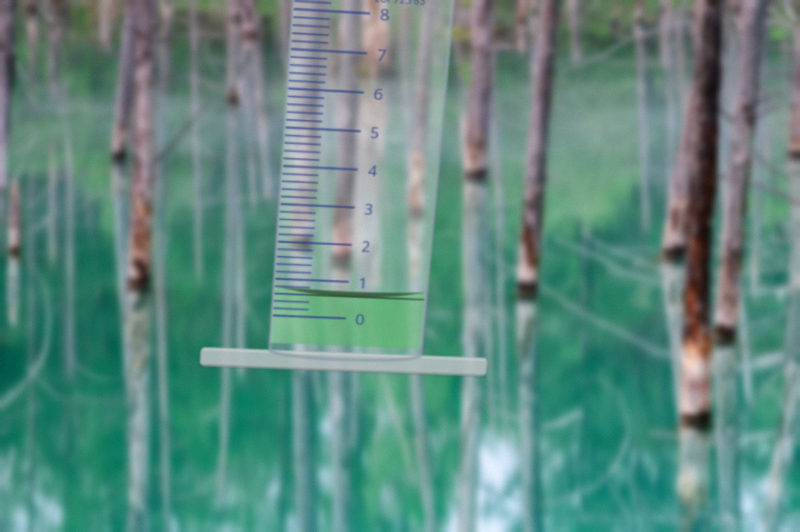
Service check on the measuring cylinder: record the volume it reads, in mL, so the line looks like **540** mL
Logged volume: **0.6** mL
